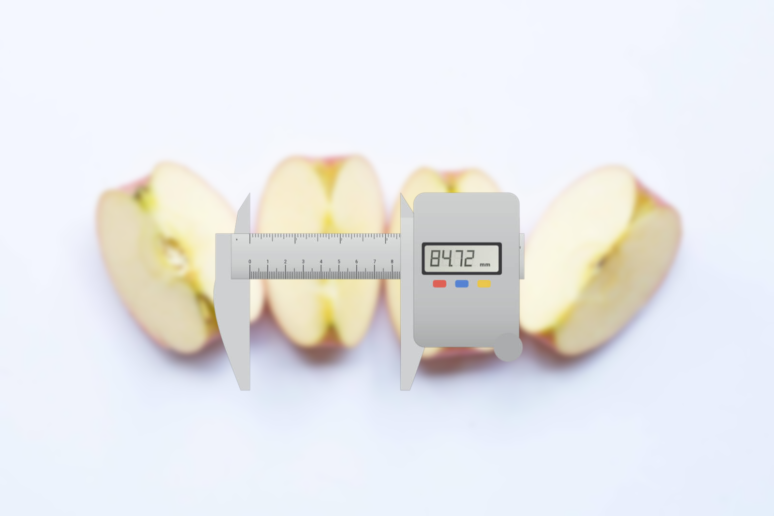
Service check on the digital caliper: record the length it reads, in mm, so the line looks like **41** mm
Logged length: **84.72** mm
